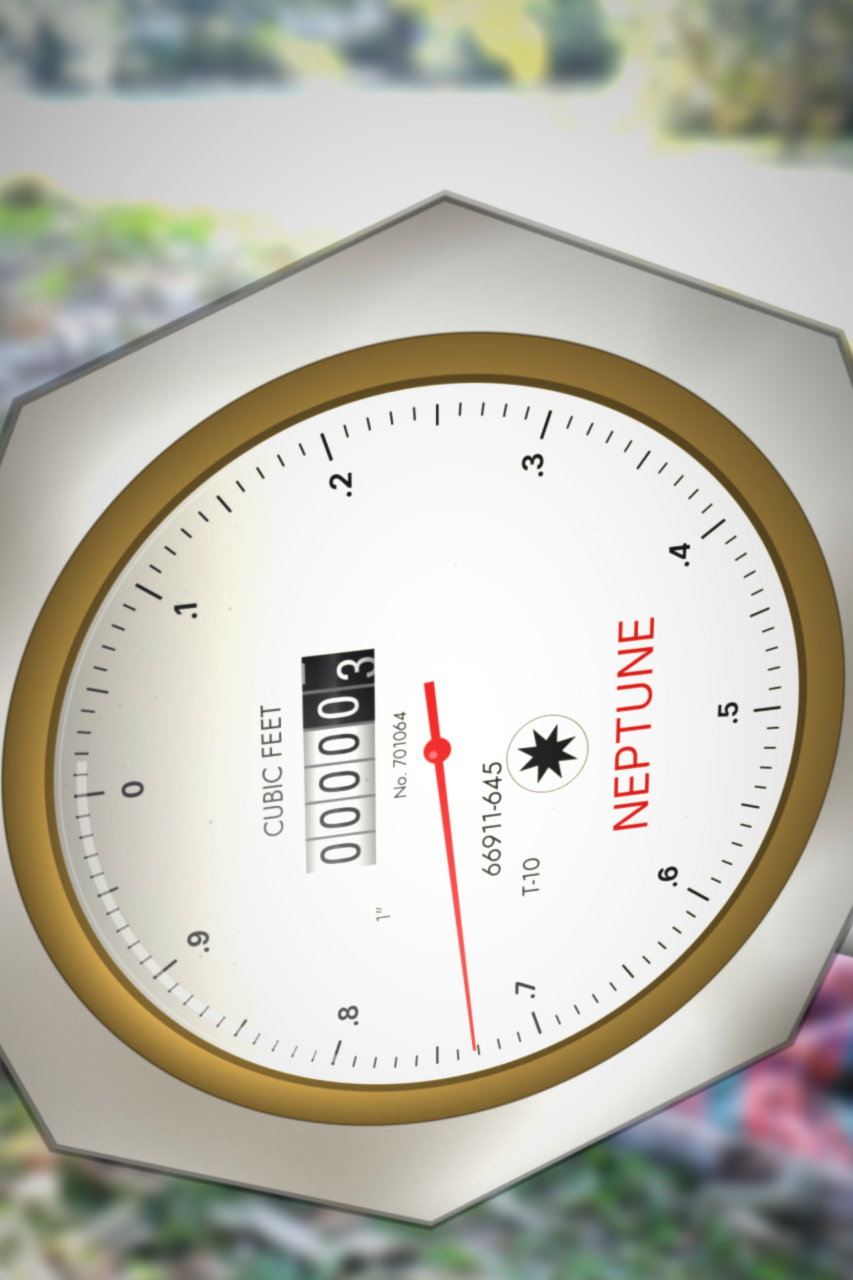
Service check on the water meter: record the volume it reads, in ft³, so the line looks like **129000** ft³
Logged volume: **2.73** ft³
